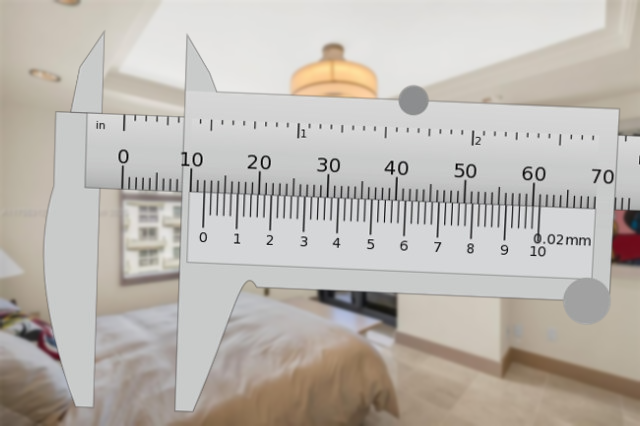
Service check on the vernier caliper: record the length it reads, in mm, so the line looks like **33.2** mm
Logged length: **12.0** mm
